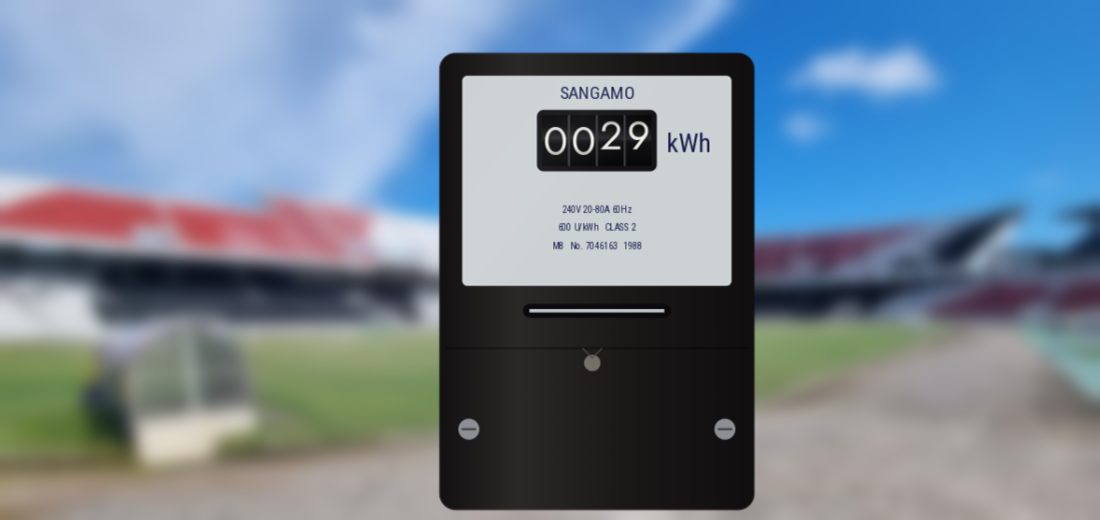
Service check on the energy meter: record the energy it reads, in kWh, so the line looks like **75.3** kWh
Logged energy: **29** kWh
